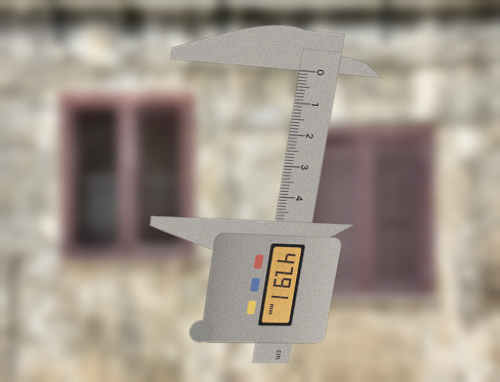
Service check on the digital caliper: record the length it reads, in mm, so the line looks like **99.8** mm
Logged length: **47.91** mm
